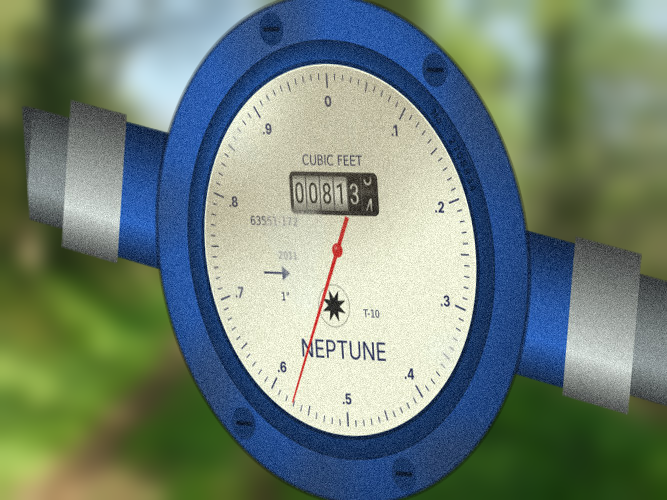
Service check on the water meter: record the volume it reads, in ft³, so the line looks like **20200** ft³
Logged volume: **8133.57** ft³
